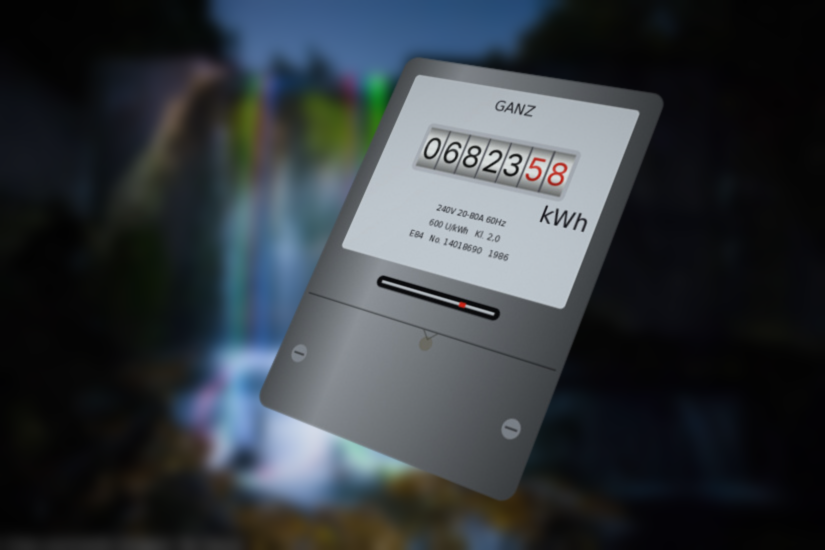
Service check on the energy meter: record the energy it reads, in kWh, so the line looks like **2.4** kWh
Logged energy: **6823.58** kWh
